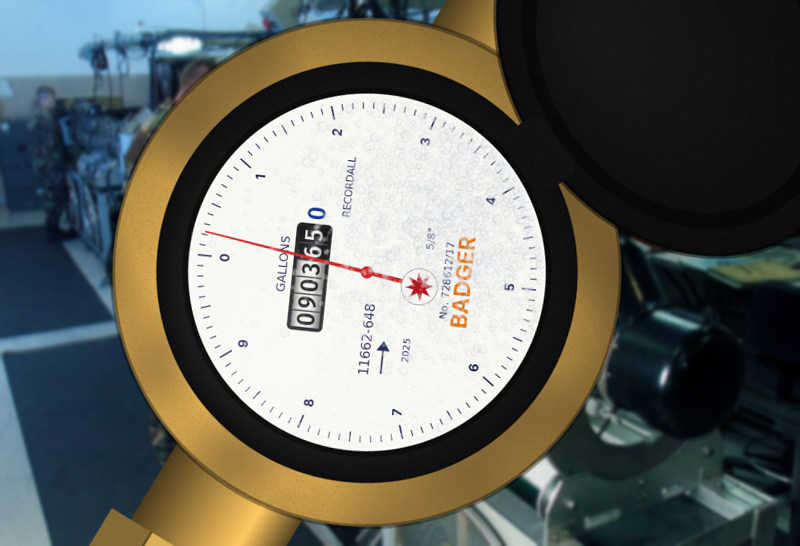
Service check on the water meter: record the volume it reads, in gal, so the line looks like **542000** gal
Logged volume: **903650.2** gal
